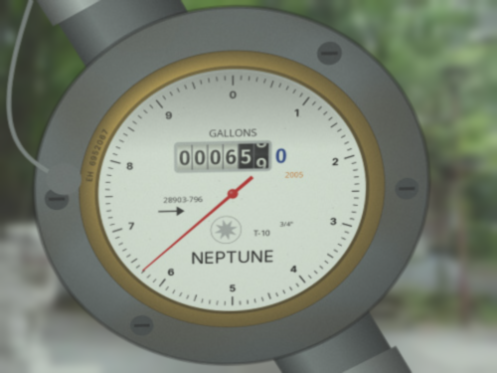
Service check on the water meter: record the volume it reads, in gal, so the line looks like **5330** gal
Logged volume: **6586.3** gal
